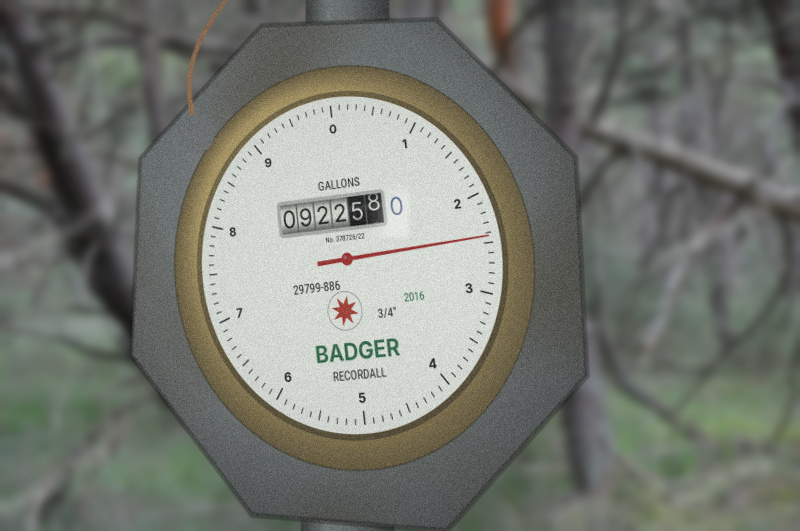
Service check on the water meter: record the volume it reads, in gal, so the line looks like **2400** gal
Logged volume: **922582.4** gal
